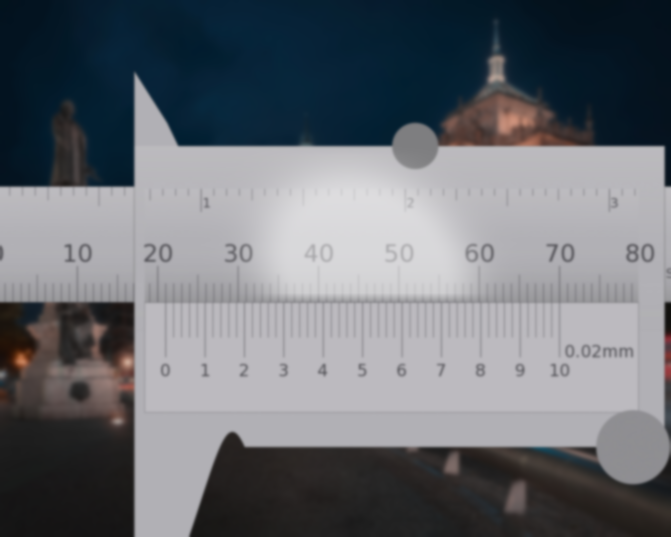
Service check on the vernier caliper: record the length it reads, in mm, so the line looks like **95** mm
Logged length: **21.0** mm
